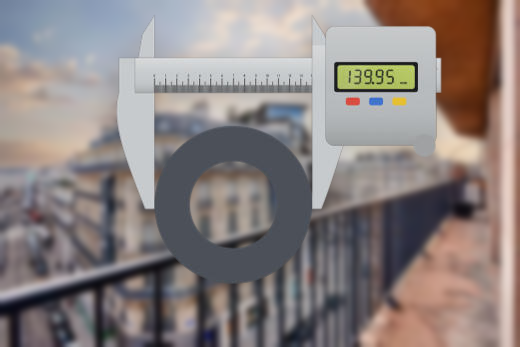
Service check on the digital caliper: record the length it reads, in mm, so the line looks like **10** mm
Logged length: **139.95** mm
